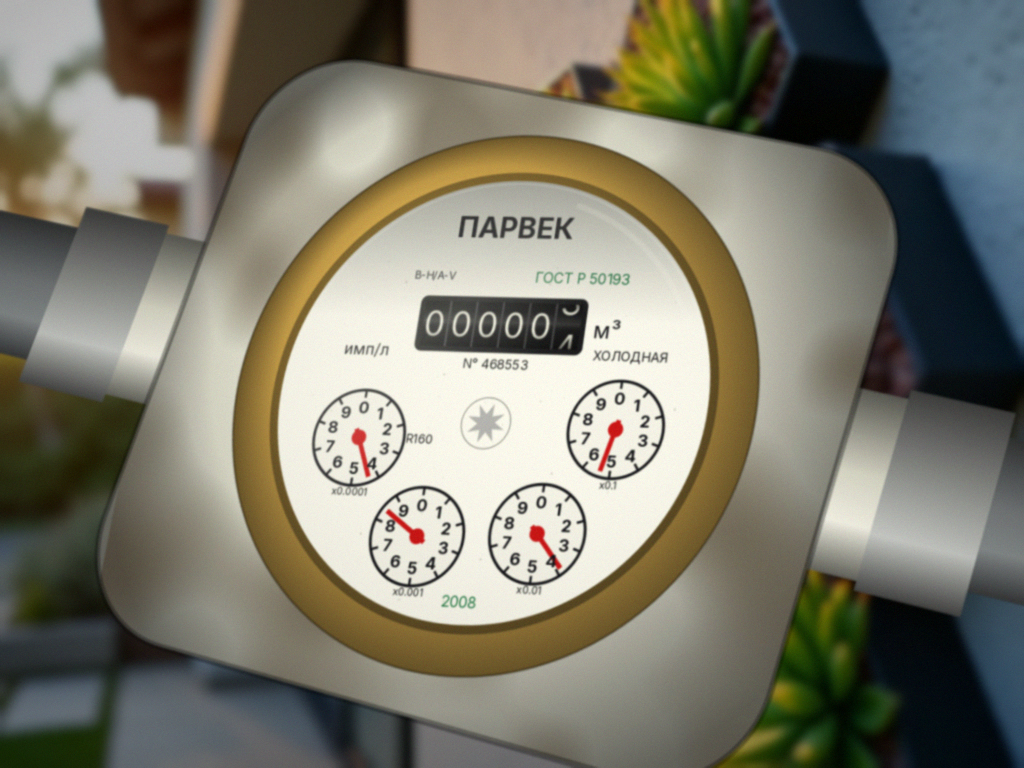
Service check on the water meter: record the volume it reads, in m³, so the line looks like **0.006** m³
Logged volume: **3.5384** m³
